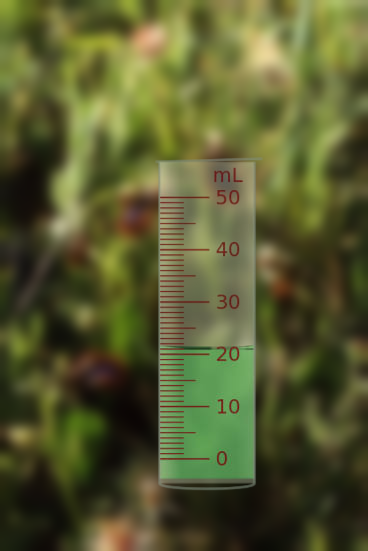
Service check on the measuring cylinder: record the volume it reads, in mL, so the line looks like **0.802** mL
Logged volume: **21** mL
